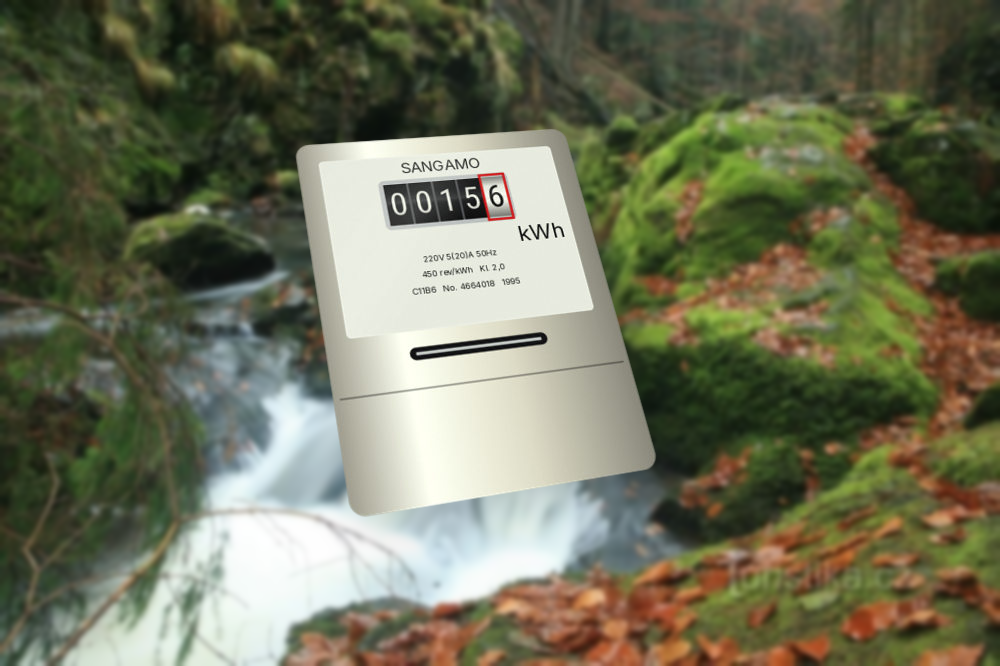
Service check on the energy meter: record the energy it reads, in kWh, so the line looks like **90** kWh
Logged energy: **15.6** kWh
